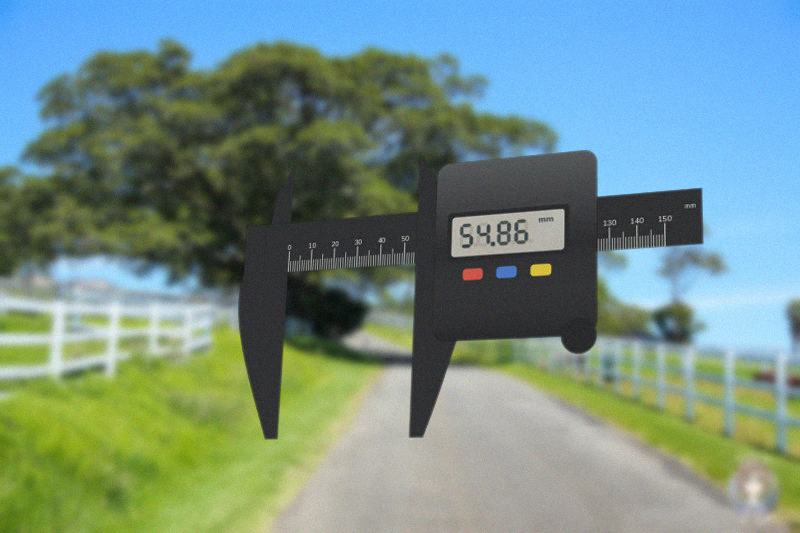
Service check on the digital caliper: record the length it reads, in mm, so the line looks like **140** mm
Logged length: **54.86** mm
